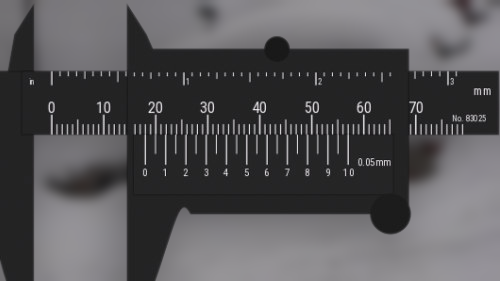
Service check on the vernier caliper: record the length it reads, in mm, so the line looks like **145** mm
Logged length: **18.0** mm
